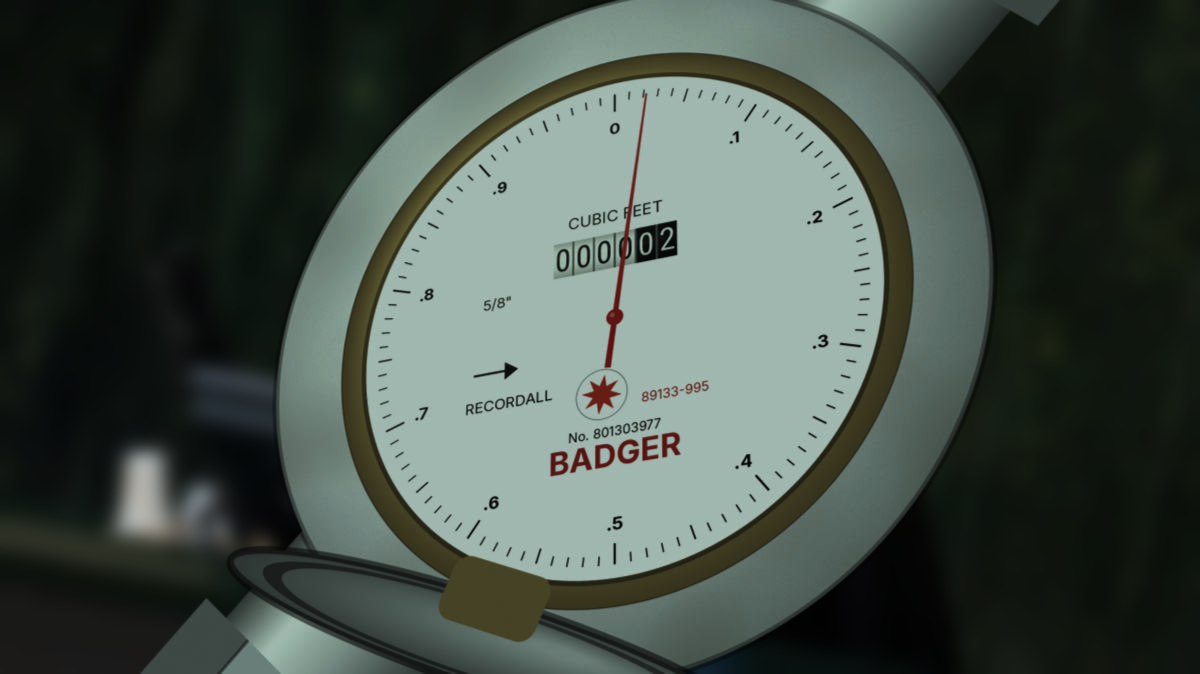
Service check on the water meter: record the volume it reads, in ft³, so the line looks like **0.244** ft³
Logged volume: **2.02** ft³
